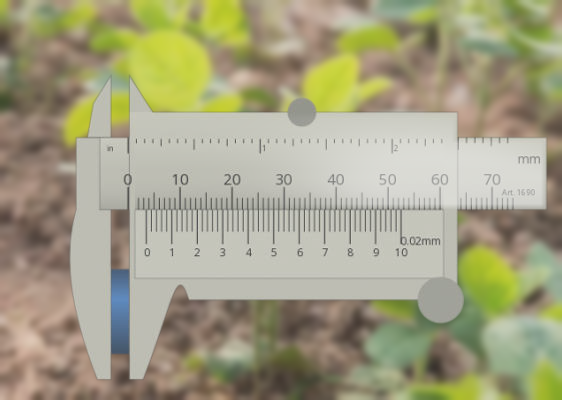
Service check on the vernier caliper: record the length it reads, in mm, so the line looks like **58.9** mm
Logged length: **3.5** mm
